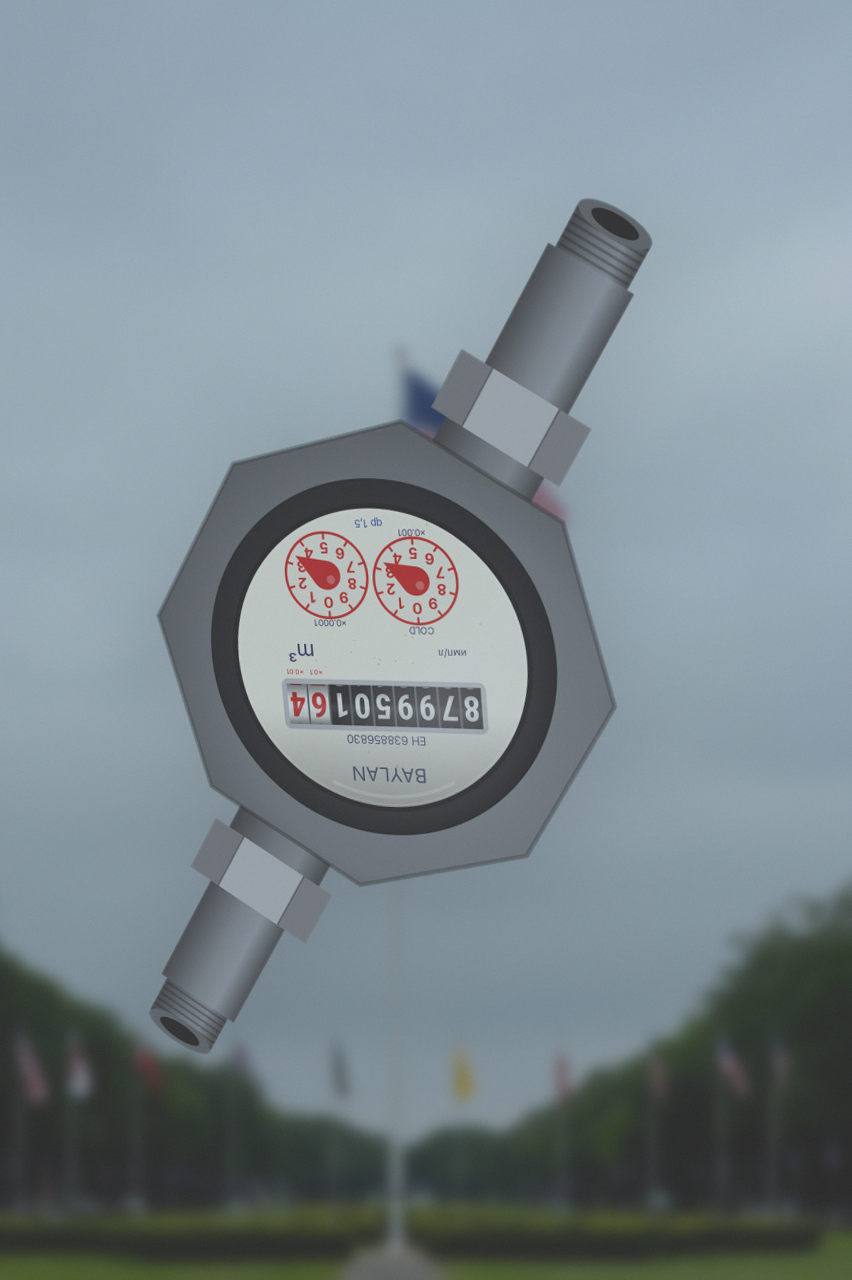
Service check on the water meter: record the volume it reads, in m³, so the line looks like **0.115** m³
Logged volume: **8799501.6433** m³
